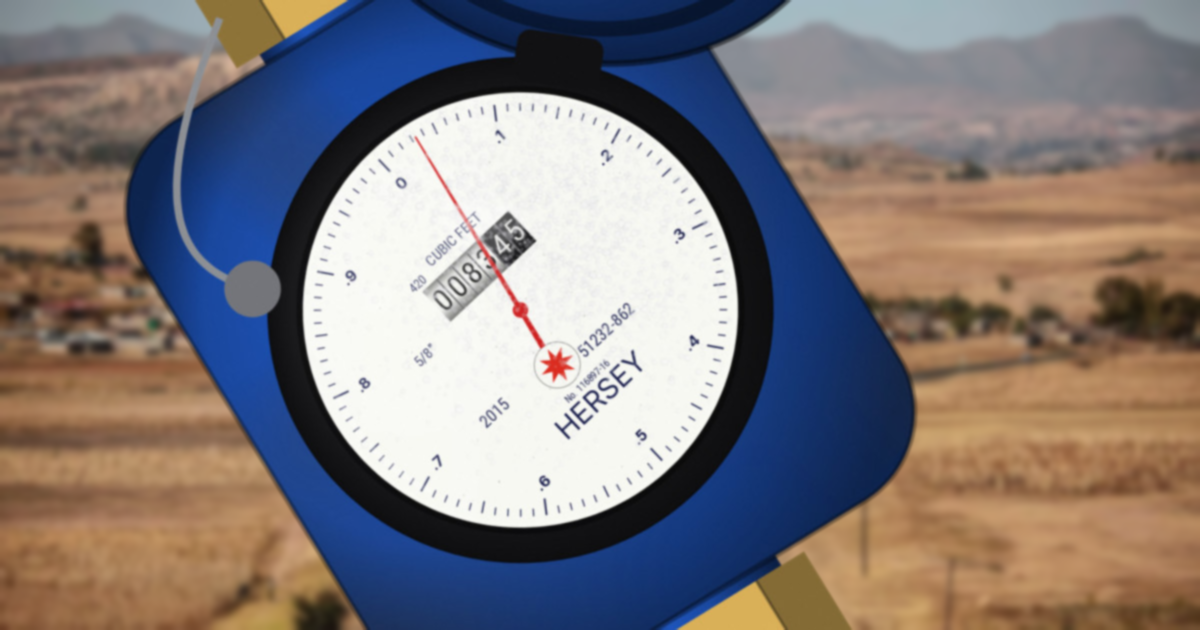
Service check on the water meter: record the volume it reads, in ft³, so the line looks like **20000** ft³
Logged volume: **8345.03** ft³
